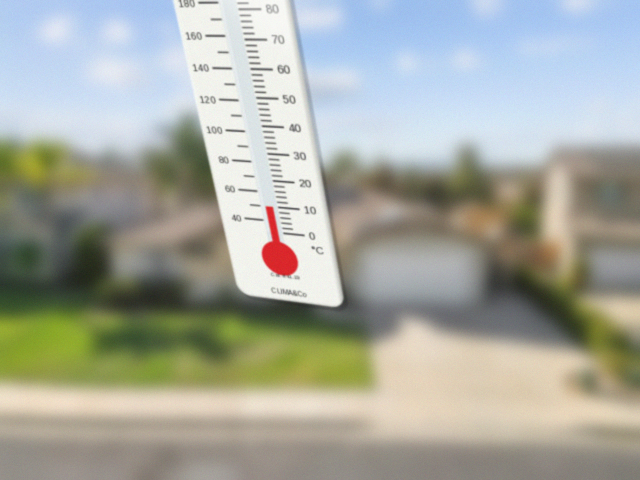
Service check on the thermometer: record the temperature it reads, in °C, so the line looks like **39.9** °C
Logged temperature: **10** °C
